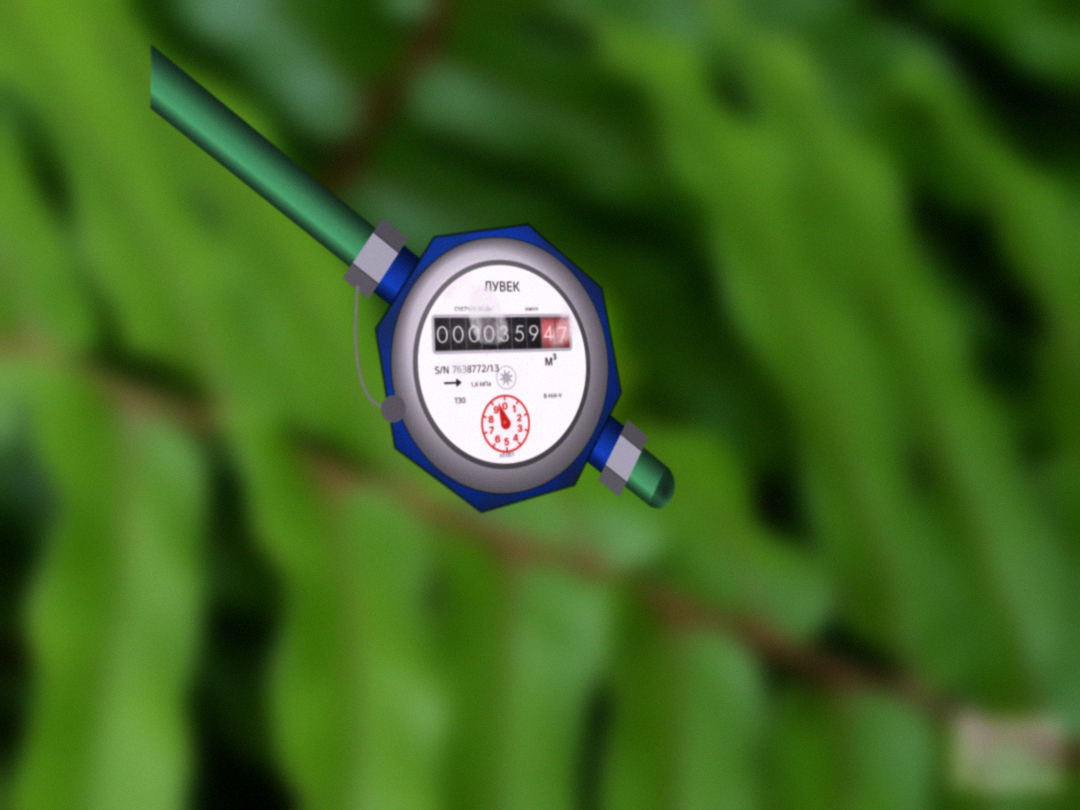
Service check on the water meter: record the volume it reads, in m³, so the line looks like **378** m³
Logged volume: **359.469** m³
